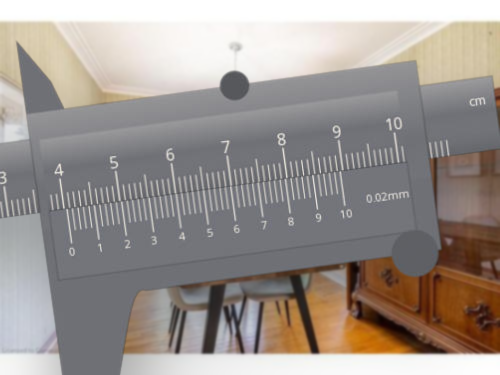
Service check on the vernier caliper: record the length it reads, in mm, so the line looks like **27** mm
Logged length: **40.5** mm
